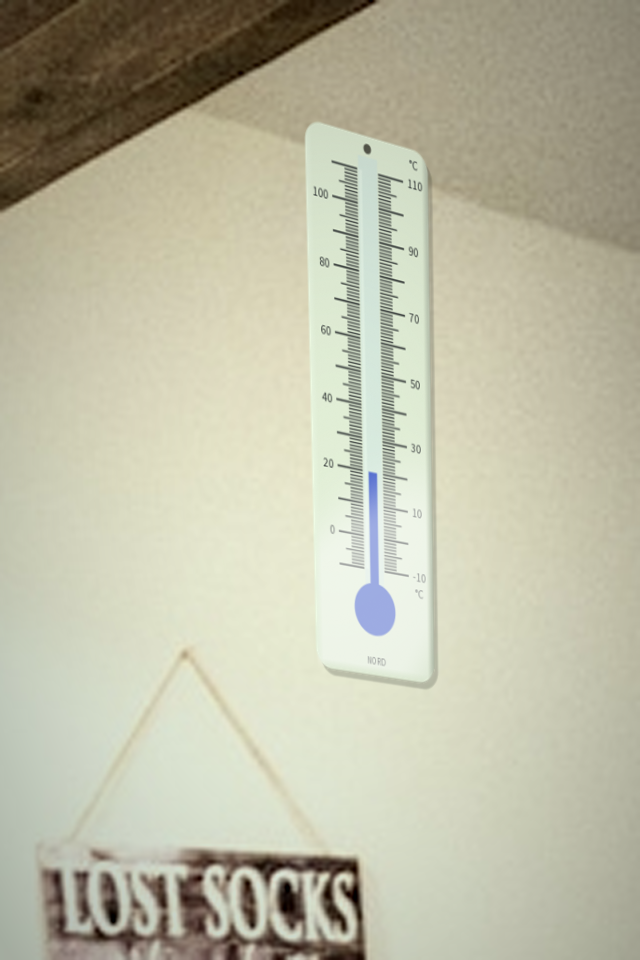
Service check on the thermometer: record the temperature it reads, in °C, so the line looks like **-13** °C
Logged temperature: **20** °C
